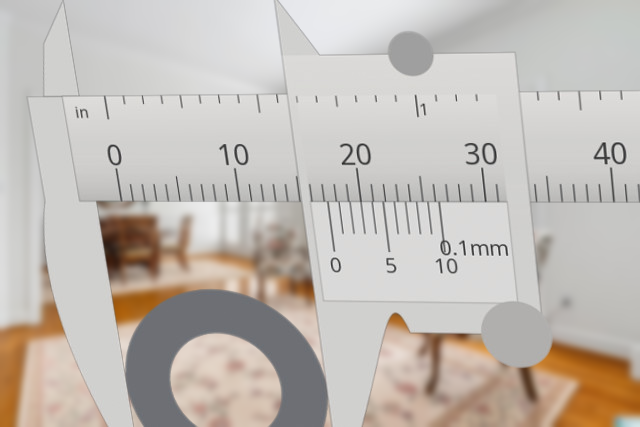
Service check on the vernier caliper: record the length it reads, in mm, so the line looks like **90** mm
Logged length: **17.3** mm
